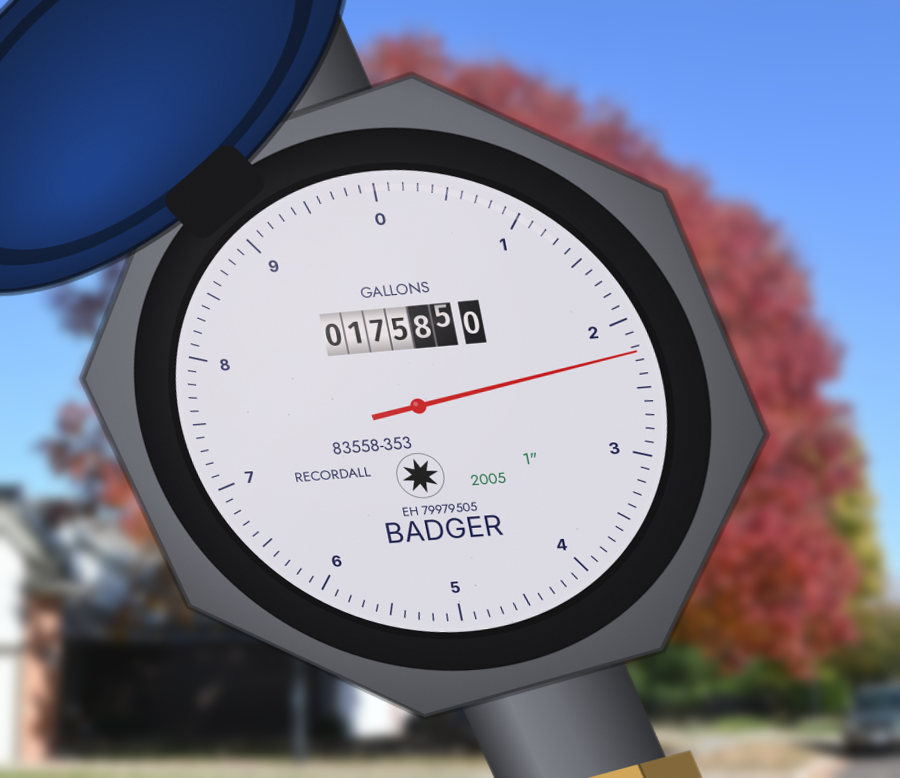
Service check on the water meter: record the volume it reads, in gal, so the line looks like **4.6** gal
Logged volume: **175852.2** gal
